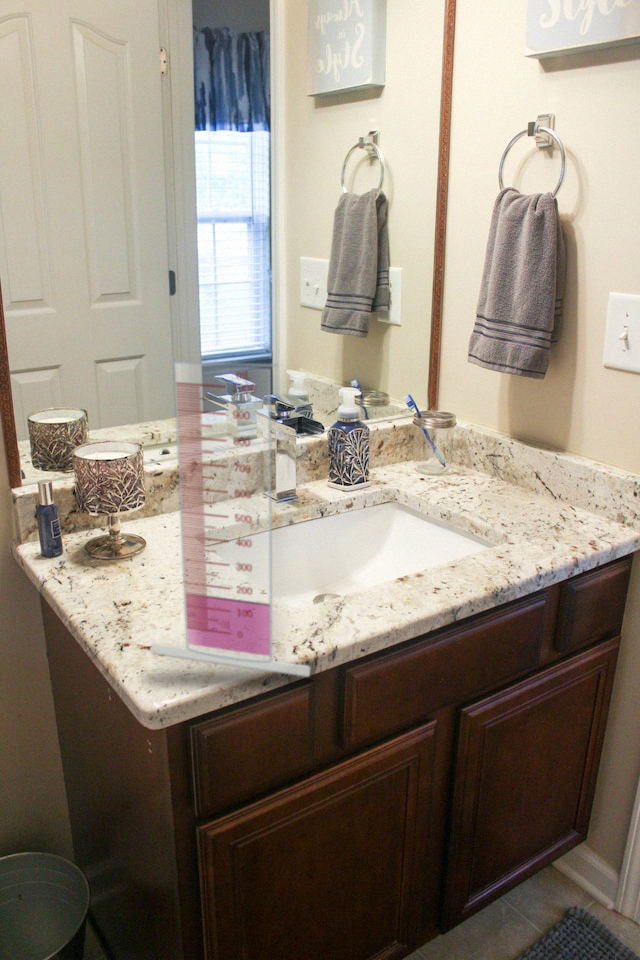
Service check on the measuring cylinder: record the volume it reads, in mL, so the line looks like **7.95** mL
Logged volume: **150** mL
